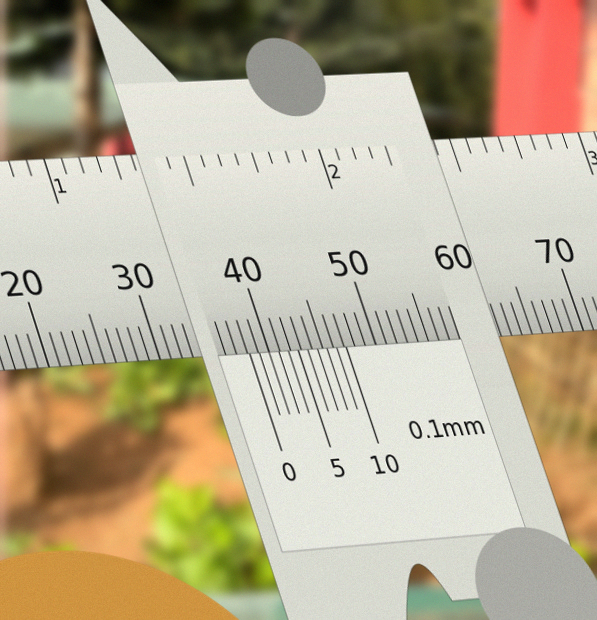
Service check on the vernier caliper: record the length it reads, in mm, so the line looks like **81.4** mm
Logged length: **38.2** mm
